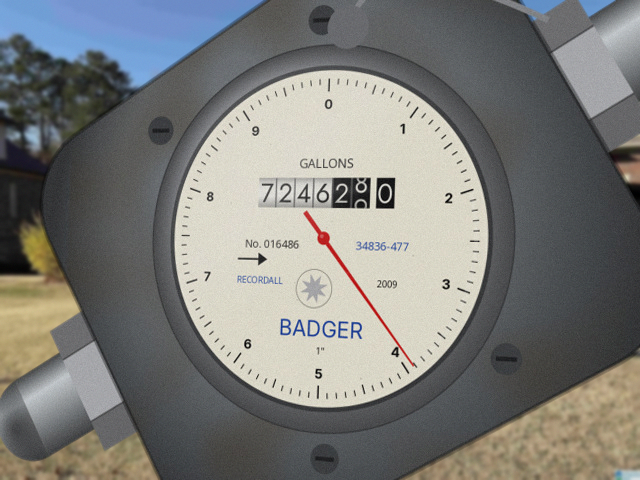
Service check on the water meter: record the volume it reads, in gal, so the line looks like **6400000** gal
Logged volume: **7246283.9** gal
